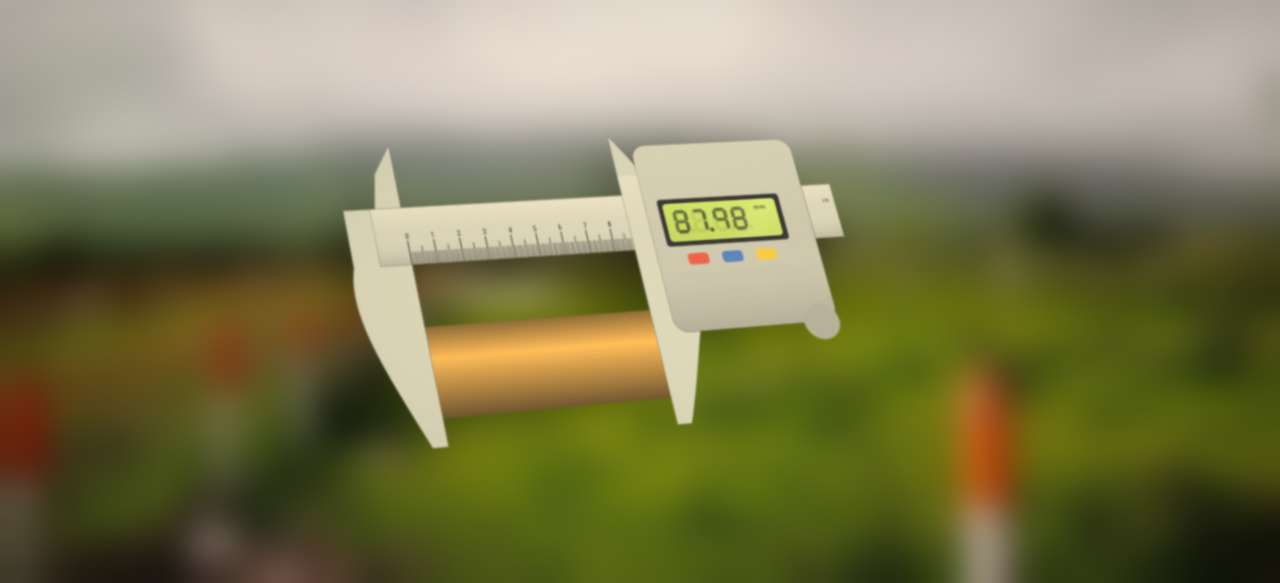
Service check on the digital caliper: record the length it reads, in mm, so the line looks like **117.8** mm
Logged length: **87.98** mm
